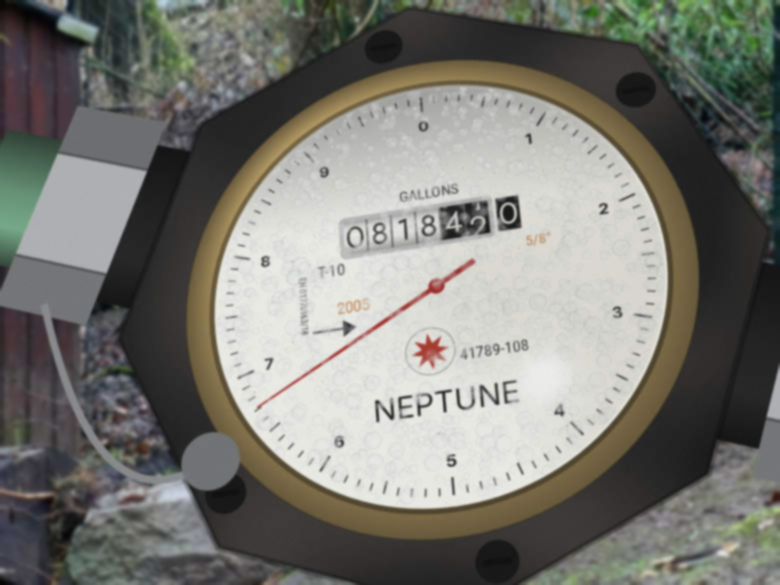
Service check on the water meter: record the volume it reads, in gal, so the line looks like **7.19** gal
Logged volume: **818416.7** gal
